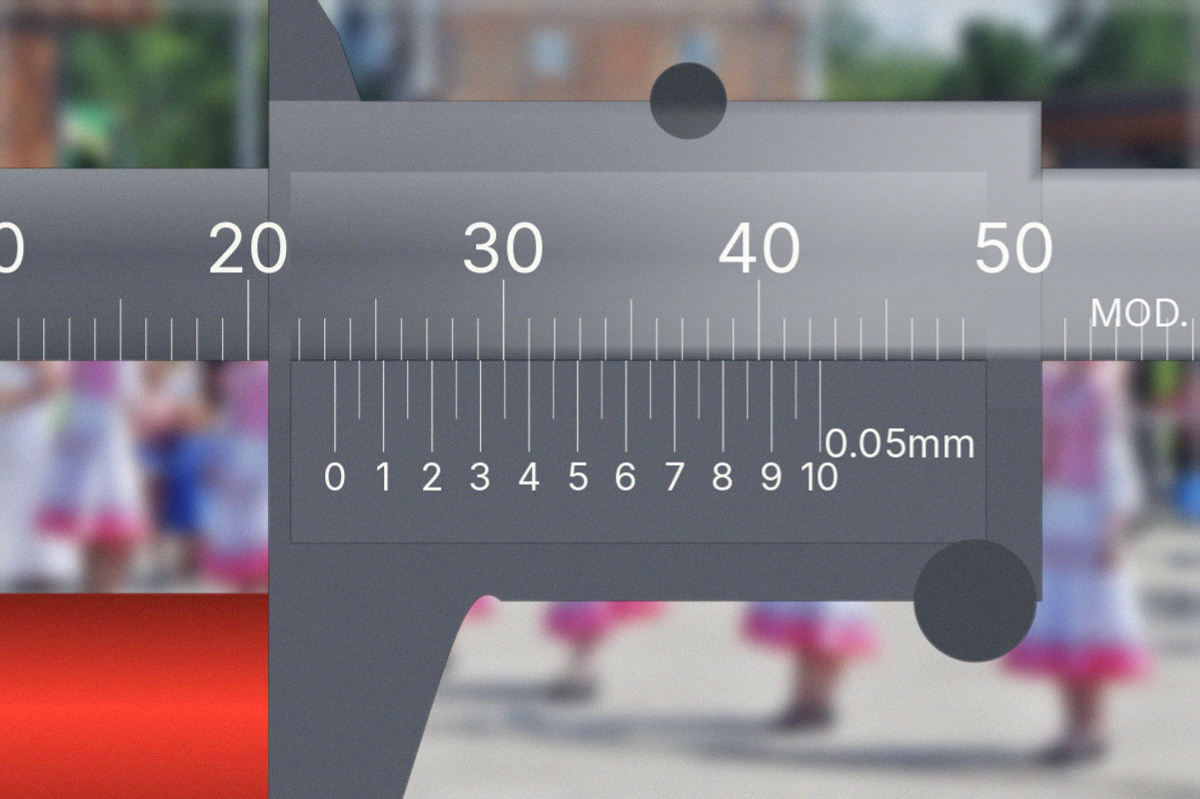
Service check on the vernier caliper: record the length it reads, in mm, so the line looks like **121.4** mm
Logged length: **23.40** mm
